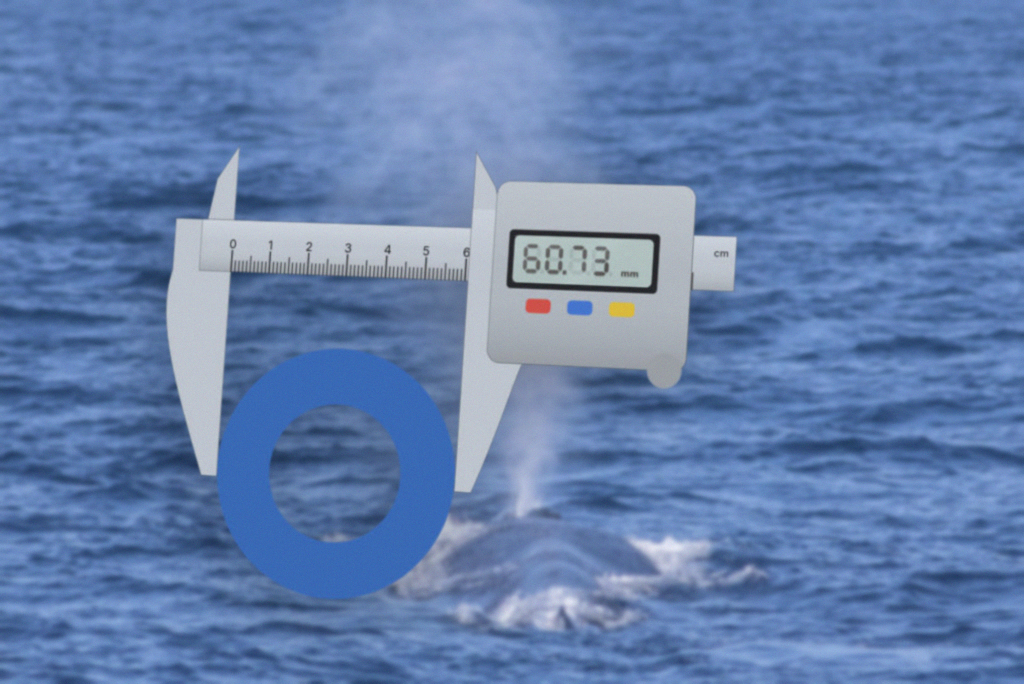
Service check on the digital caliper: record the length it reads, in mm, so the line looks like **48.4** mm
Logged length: **60.73** mm
